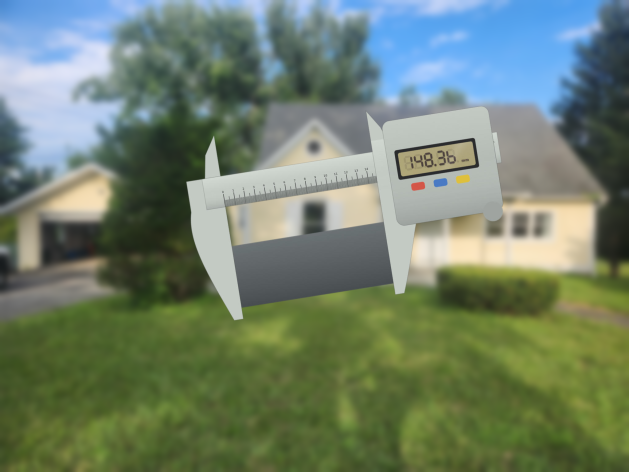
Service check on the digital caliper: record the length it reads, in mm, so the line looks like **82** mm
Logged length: **148.36** mm
